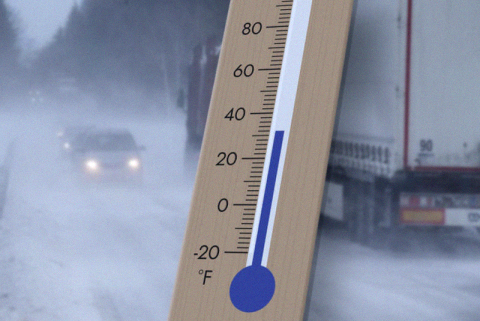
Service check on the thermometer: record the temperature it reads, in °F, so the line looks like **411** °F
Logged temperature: **32** °F
